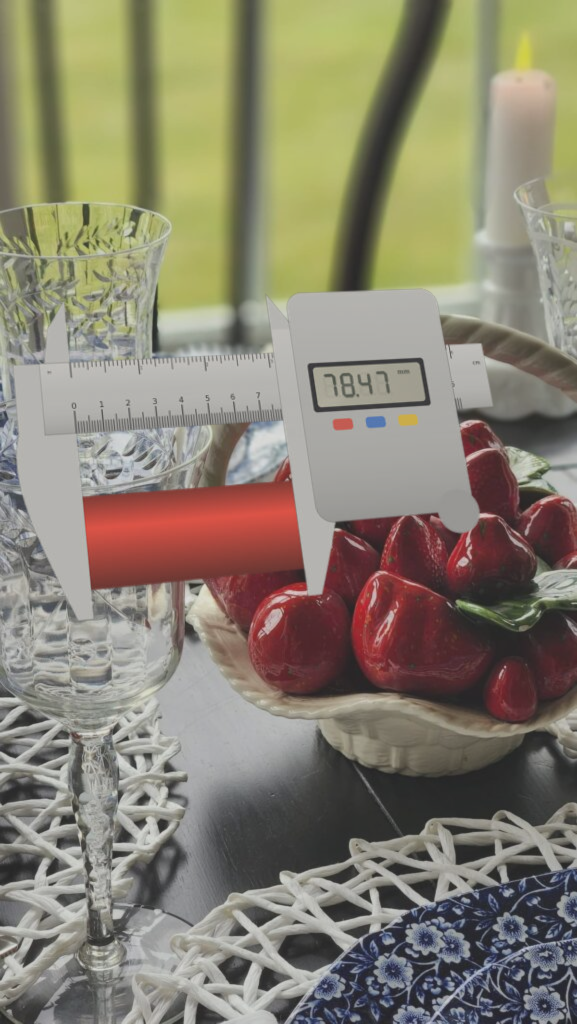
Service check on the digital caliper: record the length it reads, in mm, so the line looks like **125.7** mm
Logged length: **78.47** mm
